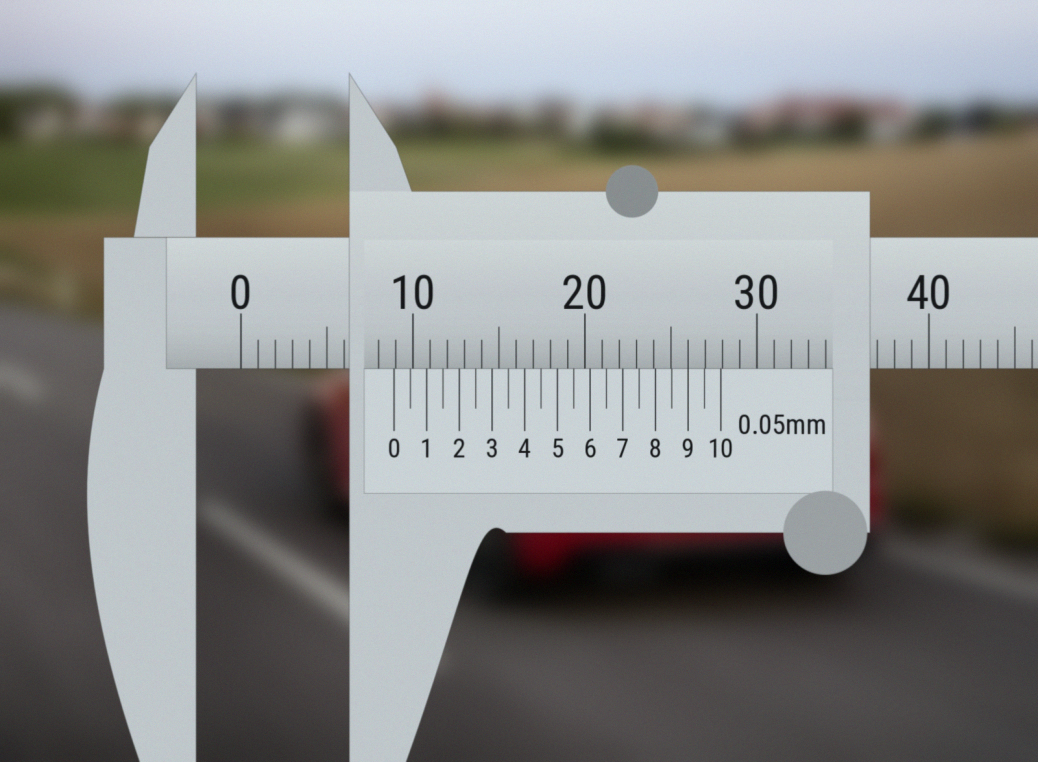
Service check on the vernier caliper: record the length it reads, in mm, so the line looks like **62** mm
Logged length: **8.9** mm
